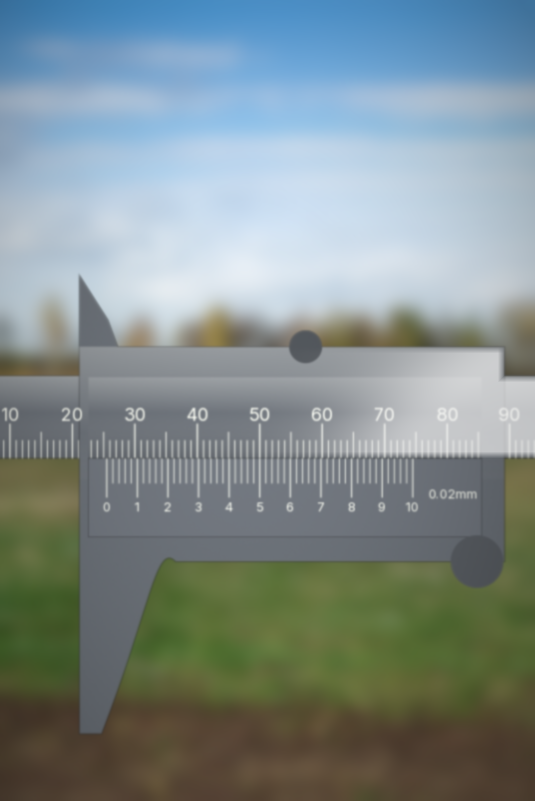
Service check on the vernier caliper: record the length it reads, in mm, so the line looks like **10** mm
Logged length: **25.5** mm
